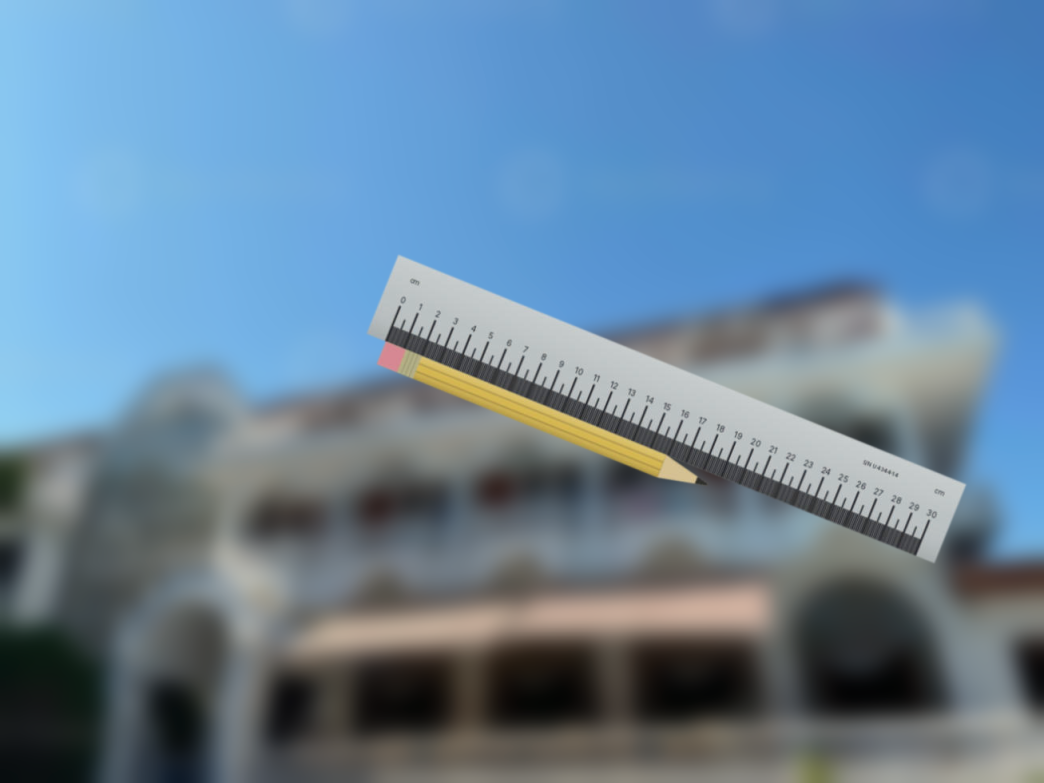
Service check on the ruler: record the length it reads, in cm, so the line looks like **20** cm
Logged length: **18.5** cm
